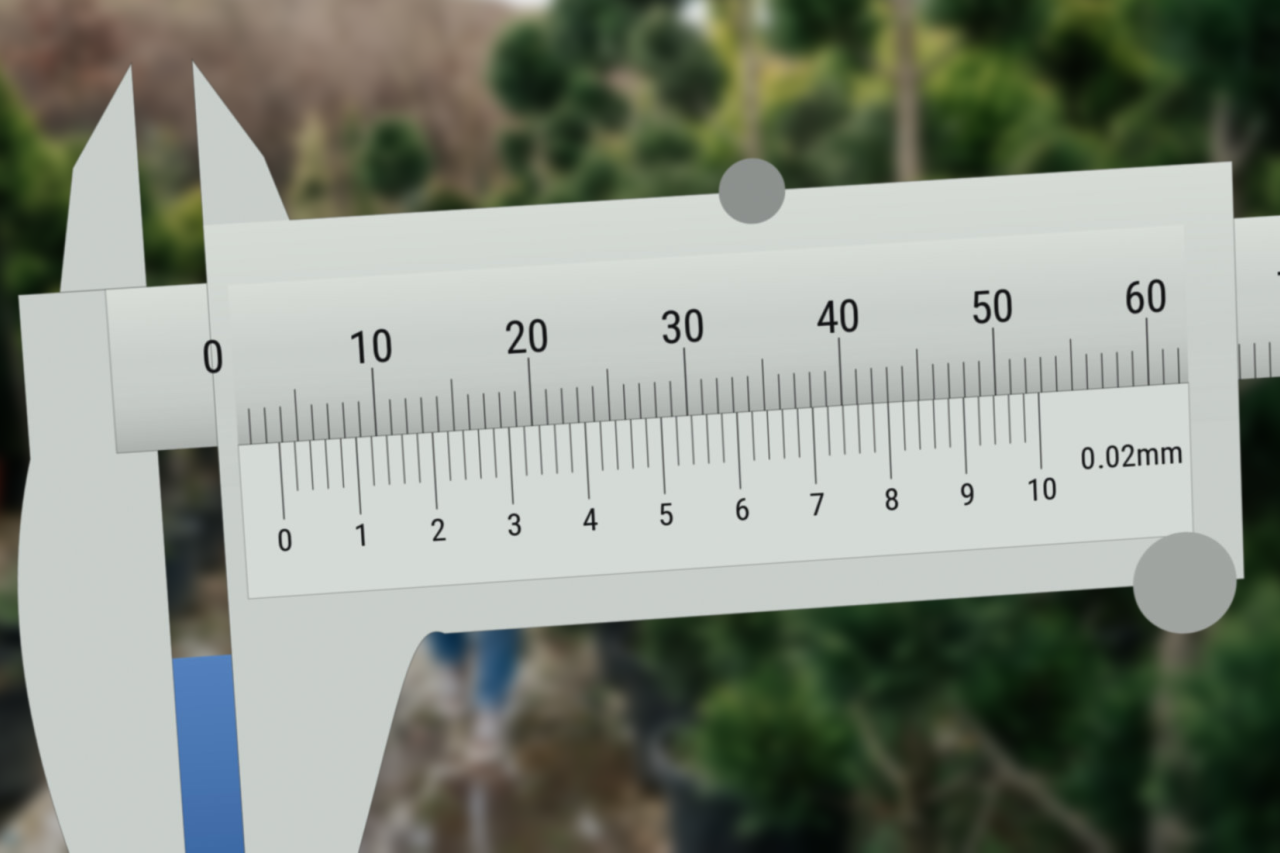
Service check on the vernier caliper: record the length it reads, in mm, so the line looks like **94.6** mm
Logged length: **3.8** mm
